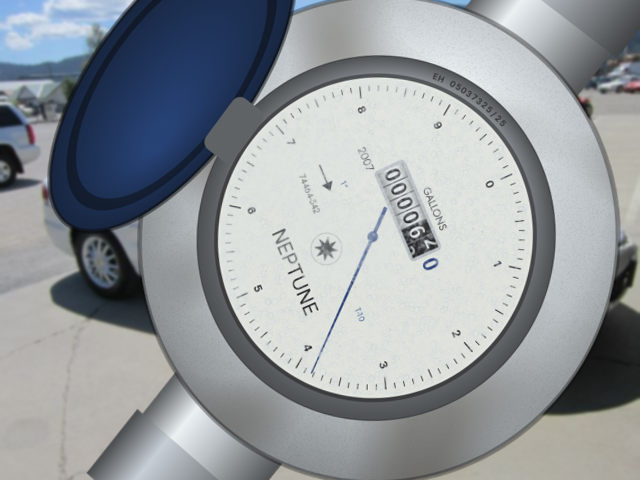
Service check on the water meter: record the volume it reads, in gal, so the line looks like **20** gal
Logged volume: **623.8** gal
